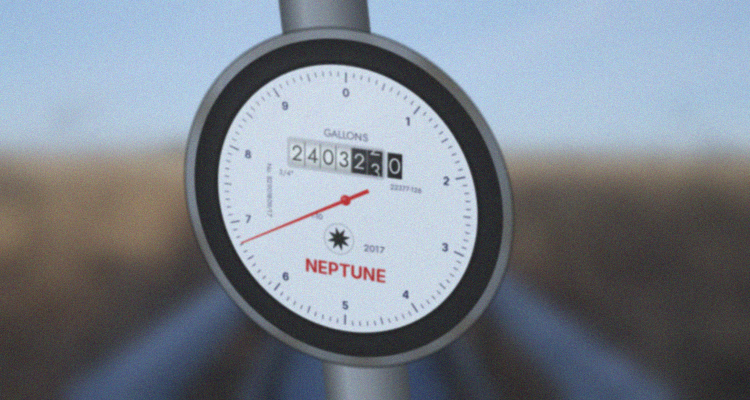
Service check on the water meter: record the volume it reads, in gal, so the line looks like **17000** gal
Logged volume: **2403226.7** gal
